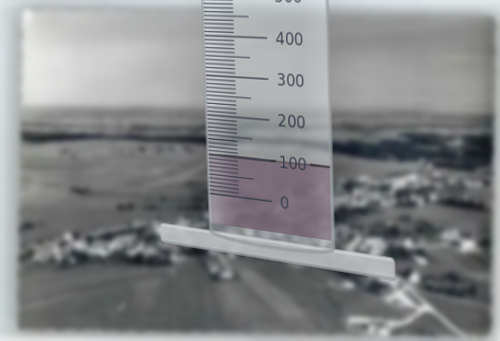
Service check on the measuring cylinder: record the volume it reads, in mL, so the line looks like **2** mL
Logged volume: **100** mL
